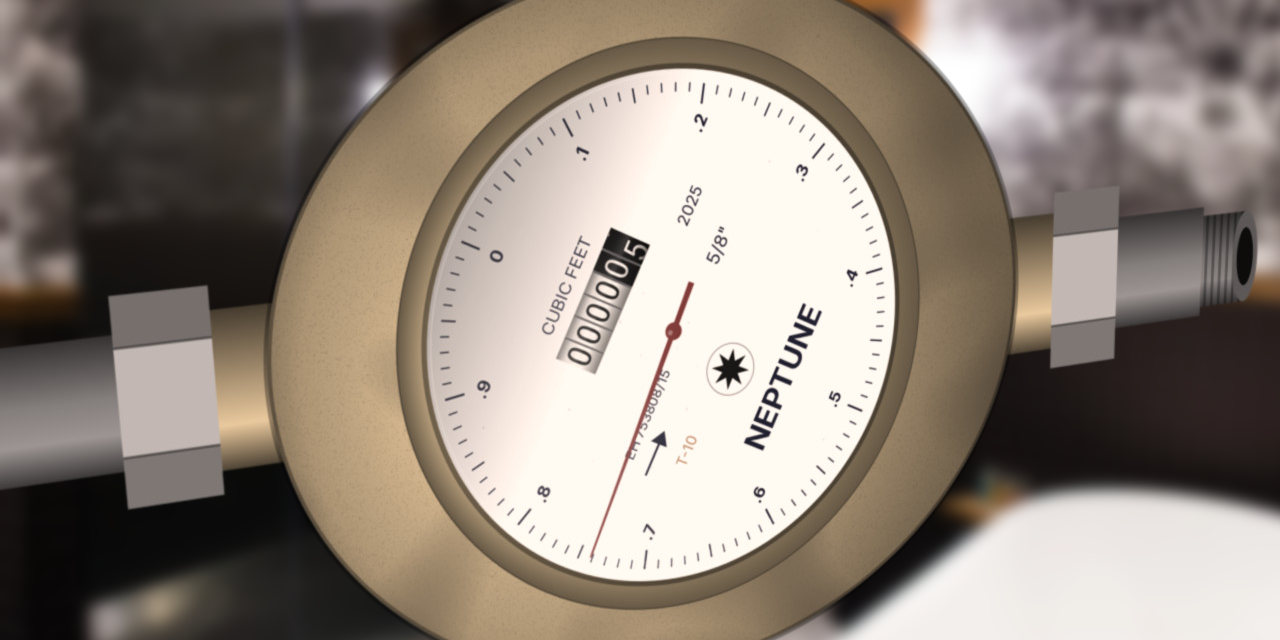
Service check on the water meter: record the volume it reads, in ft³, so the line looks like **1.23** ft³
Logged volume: **4.74** ft³
